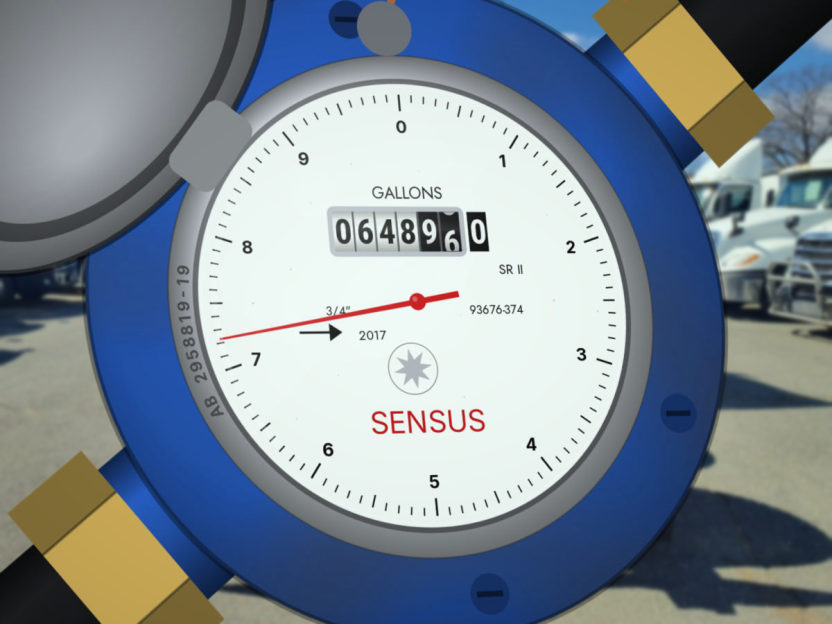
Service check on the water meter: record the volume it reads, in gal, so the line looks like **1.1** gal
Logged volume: **648957.2** gal
